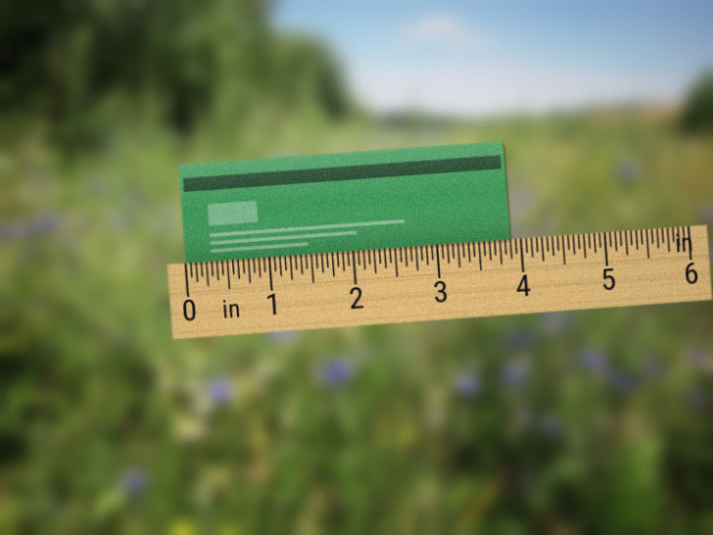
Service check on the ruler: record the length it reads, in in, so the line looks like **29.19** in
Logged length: **3.875** in
